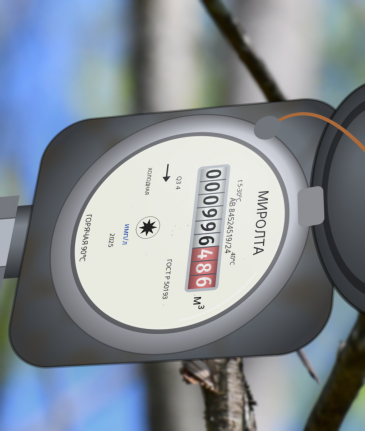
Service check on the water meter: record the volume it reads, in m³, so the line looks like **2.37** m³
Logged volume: **996.486** m³
